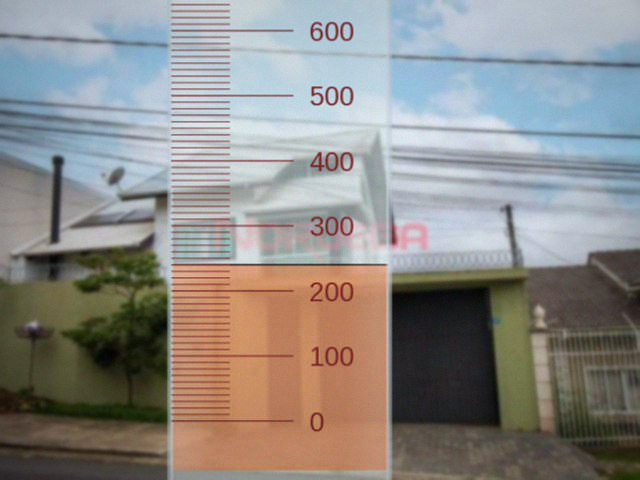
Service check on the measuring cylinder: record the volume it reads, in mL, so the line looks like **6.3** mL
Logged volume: **240** mL
